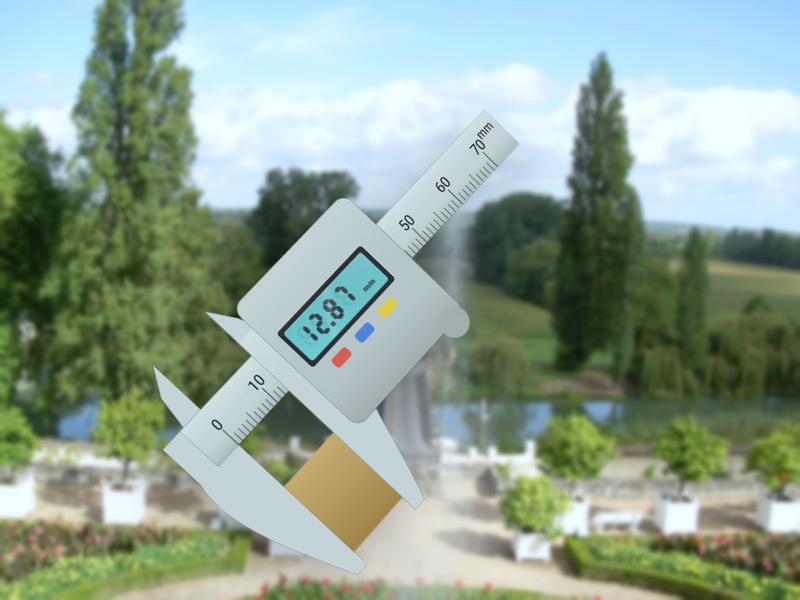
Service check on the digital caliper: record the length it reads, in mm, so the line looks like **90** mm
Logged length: **12.87** mm
